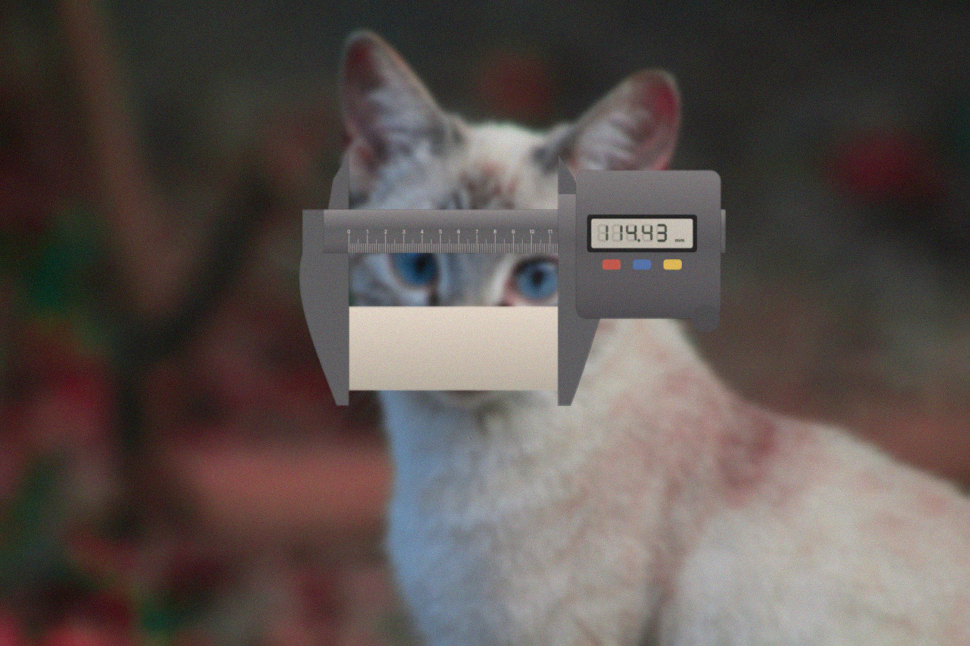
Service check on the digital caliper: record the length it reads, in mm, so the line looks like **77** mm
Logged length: **114.43** mm
